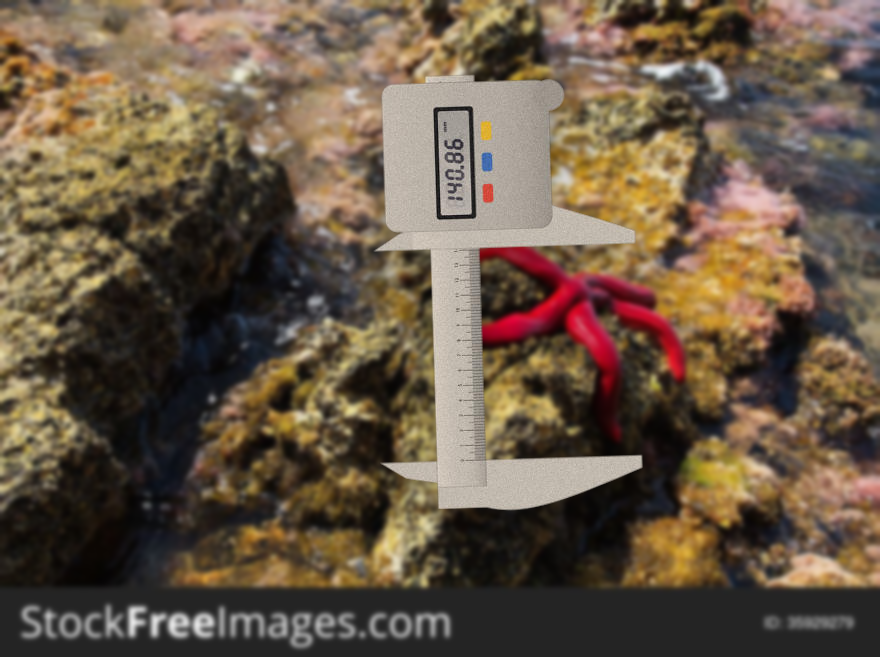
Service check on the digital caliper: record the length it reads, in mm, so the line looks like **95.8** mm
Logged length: **140.86** mm
